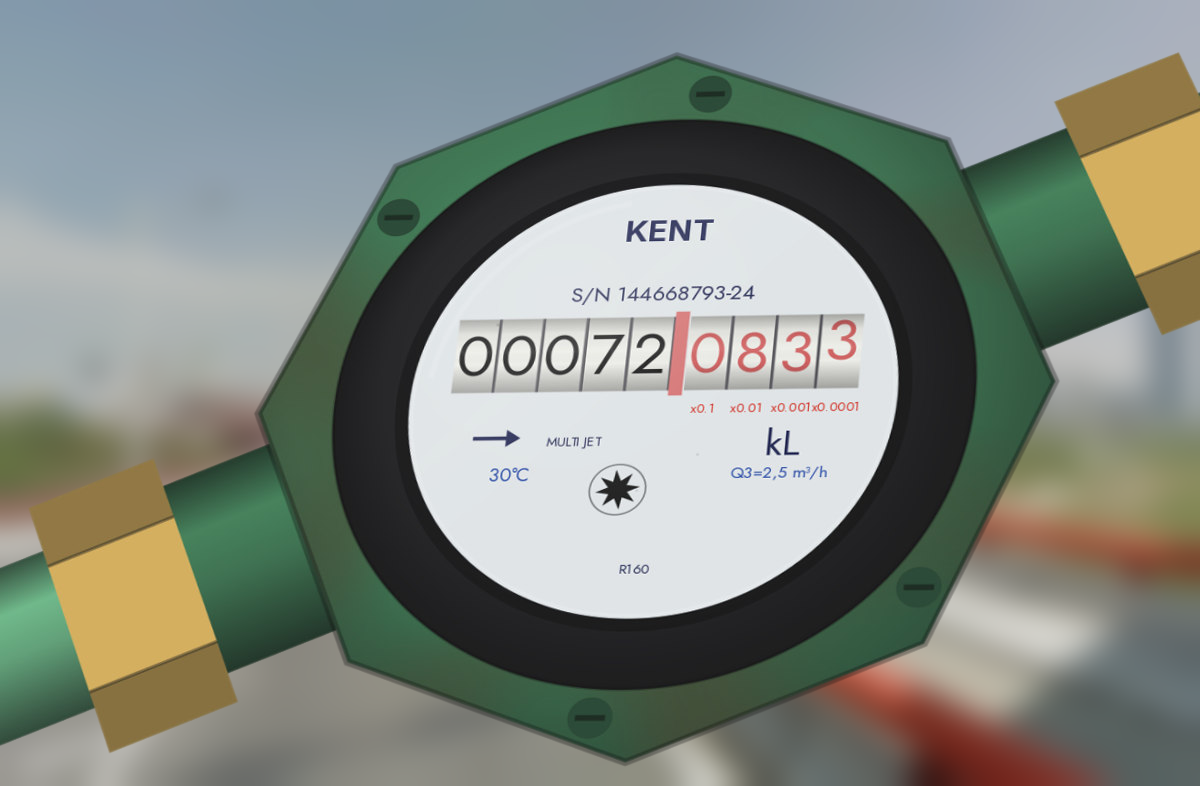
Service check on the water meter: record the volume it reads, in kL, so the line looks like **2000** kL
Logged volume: **72.0833** kL
